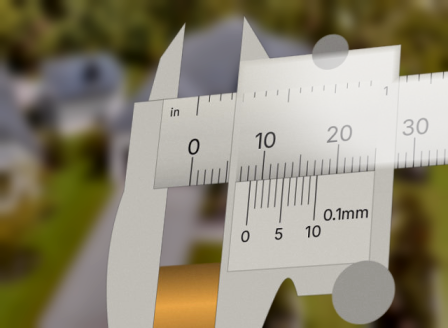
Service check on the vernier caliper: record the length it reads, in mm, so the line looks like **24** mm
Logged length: **8.4** mm
